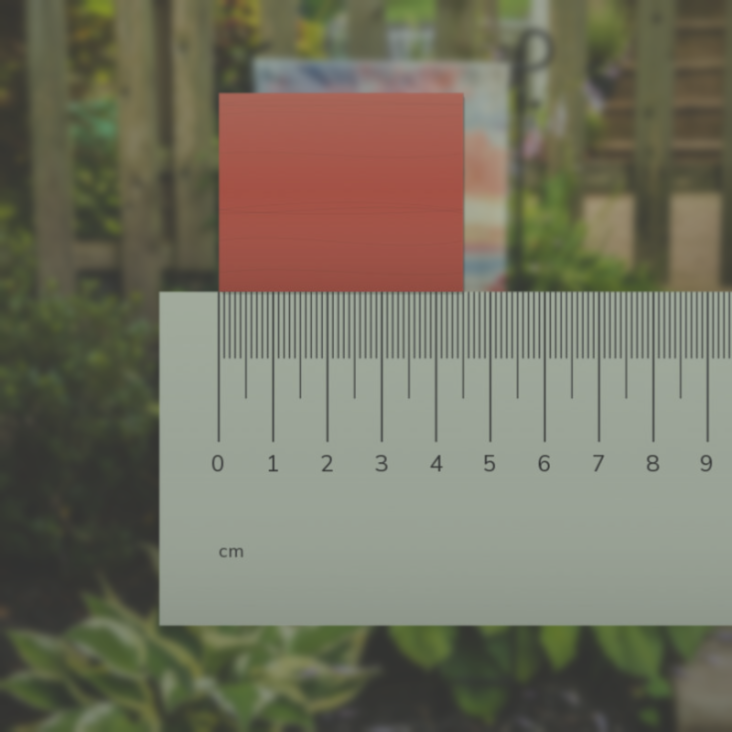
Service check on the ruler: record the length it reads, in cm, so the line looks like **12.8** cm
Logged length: **4.5** cm
